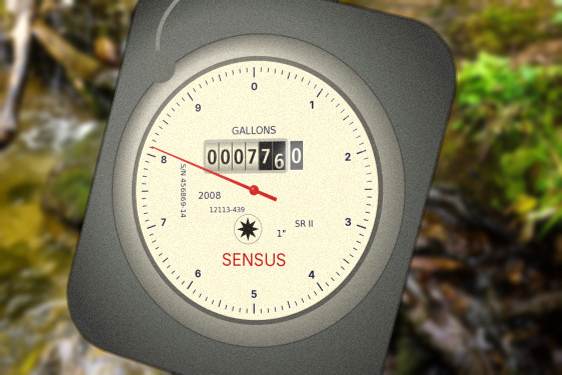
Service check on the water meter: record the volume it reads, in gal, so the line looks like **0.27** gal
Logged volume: **7758.1** gal
